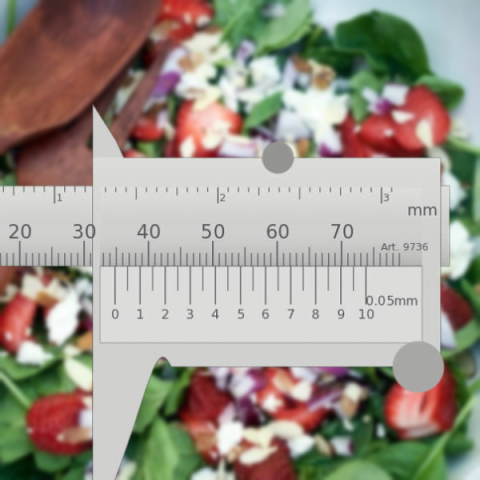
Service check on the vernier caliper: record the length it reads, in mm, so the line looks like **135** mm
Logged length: **34.8** mm
